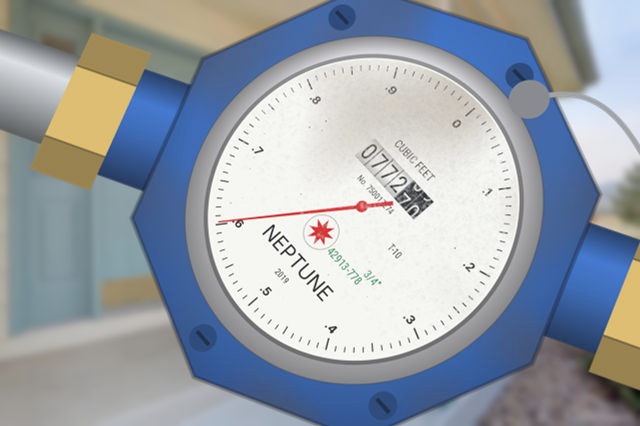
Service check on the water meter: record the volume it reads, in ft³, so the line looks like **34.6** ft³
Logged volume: **77269.60** ft³
